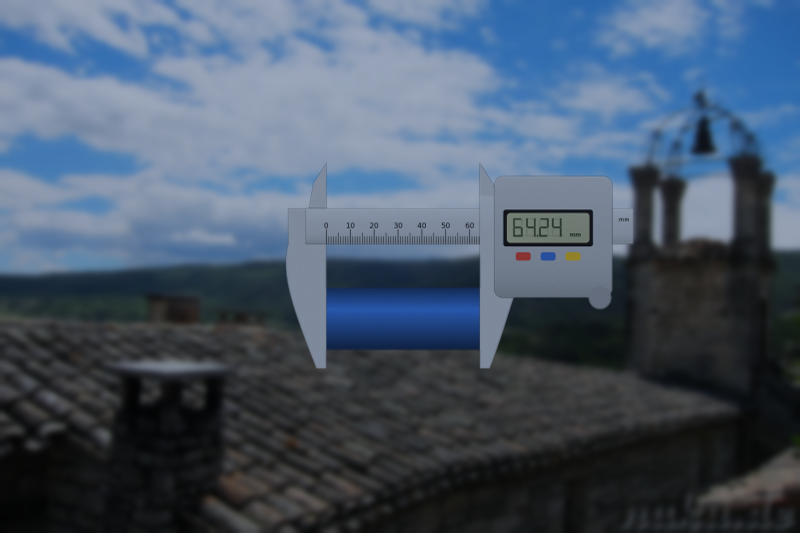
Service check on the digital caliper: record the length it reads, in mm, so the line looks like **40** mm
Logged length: **64.24** mm
